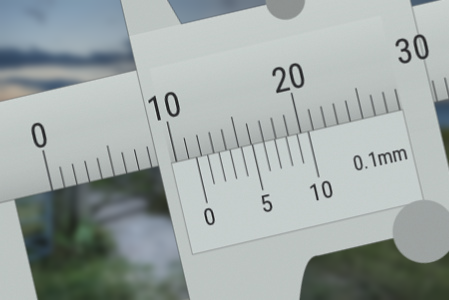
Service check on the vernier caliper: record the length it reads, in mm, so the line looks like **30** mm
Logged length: **11.6** mm
